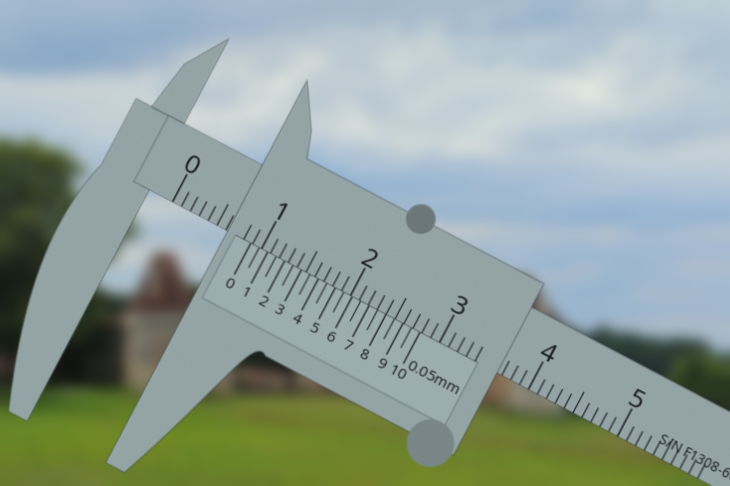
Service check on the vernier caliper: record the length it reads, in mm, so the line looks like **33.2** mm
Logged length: **8.8** mm
